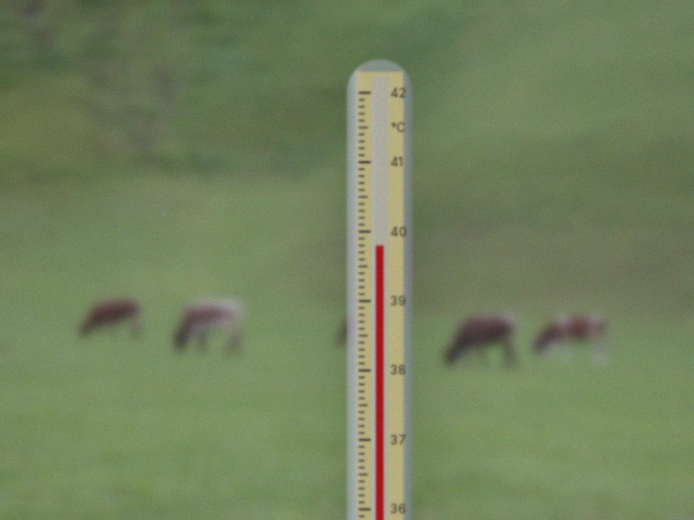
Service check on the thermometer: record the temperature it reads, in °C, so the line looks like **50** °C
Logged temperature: **39.8** °C
